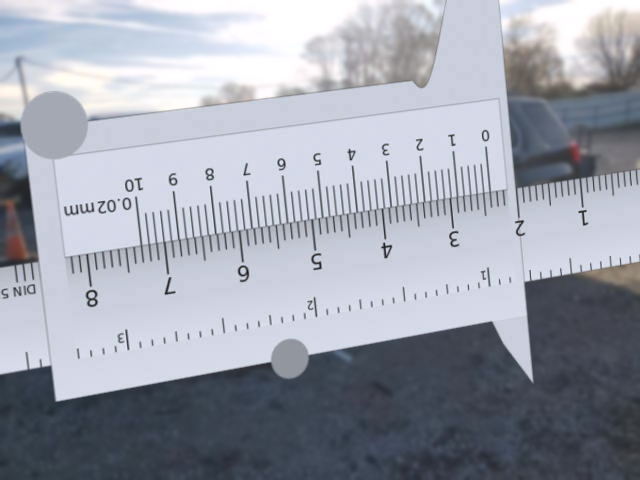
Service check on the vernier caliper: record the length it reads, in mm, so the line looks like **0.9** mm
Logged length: **24.0** mm
